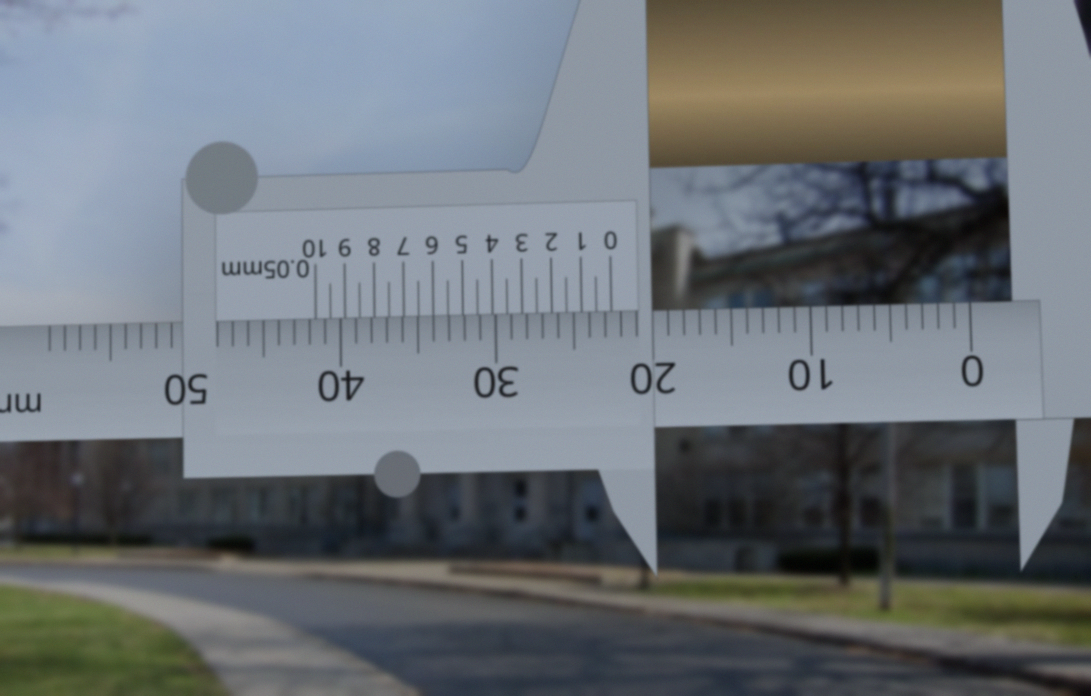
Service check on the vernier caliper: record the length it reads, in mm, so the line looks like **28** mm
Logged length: **22.6** mm
